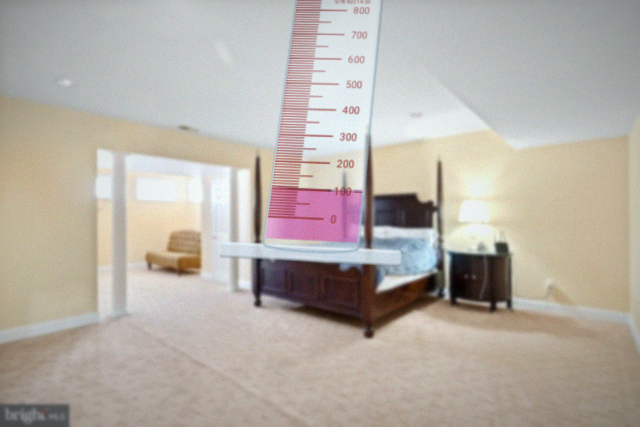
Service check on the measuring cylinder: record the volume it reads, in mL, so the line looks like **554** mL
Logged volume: **100** mL
